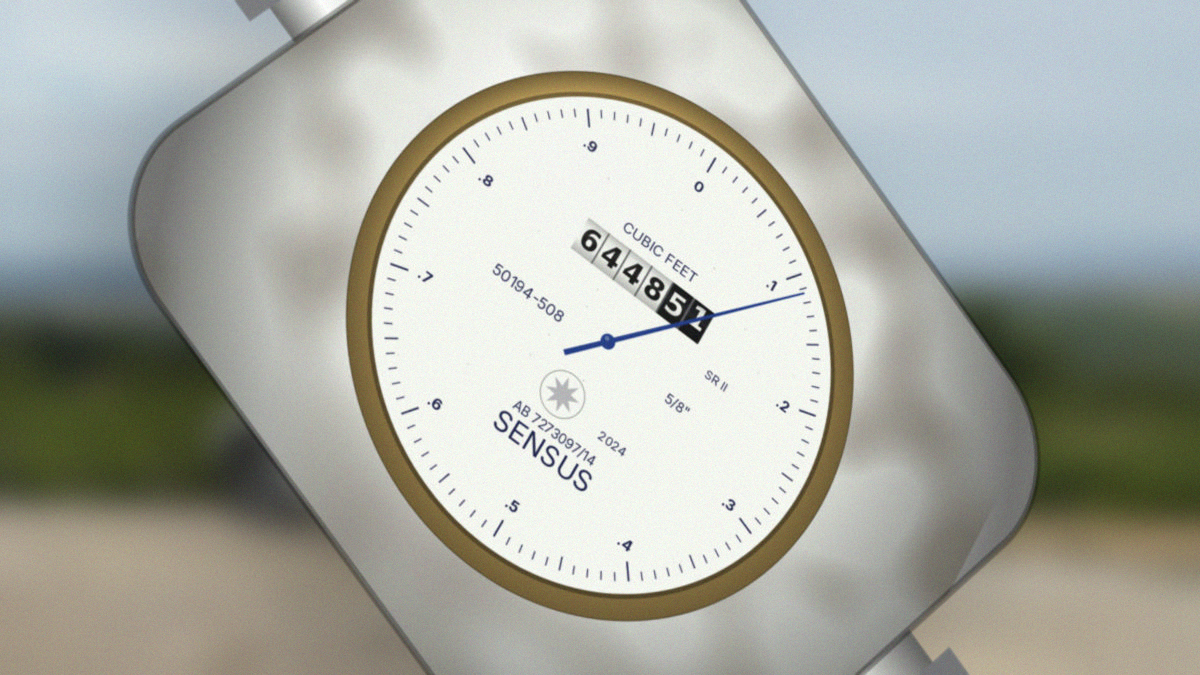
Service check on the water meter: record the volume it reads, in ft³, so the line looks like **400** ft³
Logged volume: **644851.11** ft³
